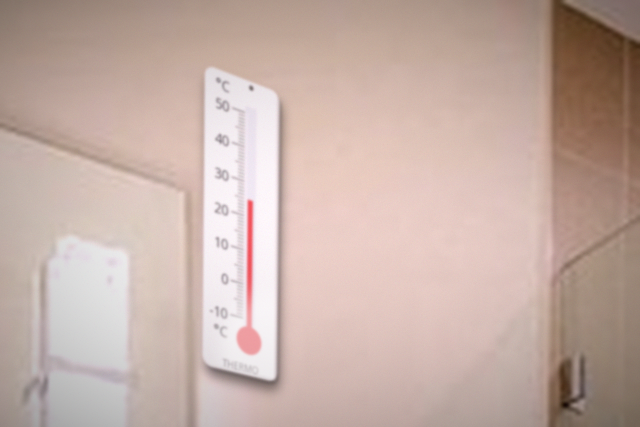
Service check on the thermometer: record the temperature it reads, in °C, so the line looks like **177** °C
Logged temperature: **25** °C
